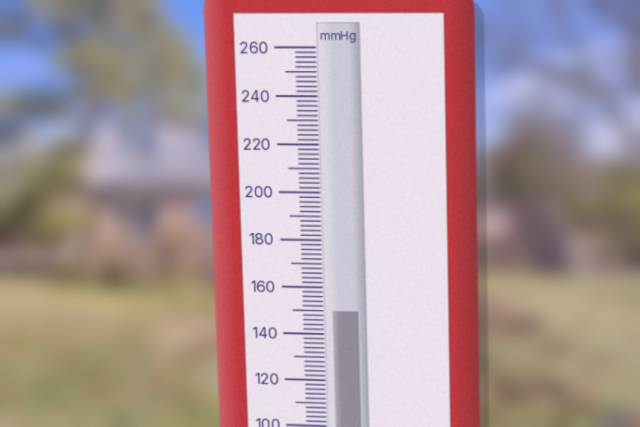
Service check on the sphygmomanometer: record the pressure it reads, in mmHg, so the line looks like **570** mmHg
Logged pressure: **150** mmHg
